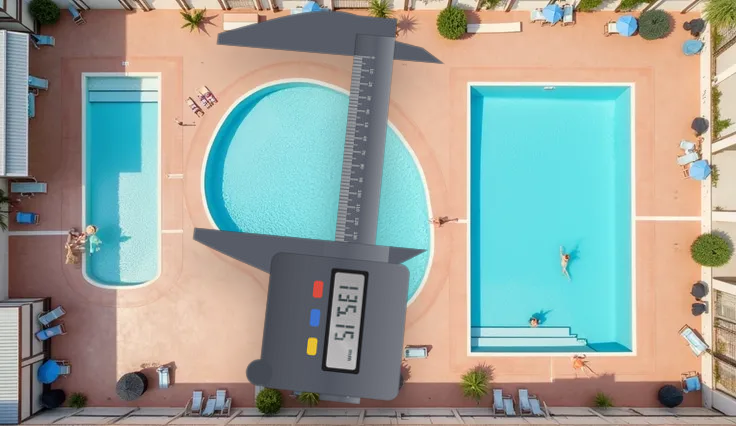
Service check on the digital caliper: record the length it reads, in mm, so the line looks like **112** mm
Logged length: **135.15** mm
